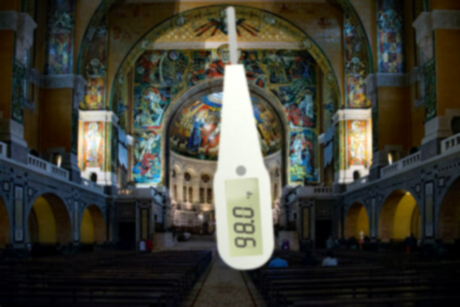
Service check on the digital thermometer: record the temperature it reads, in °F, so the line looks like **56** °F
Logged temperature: **98.0** °F
